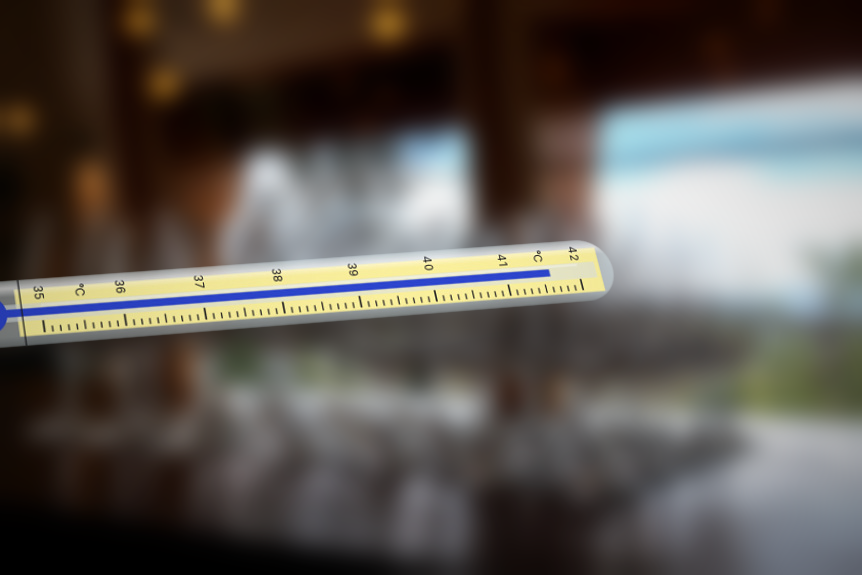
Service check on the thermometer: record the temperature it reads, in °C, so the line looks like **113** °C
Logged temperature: **41.6** °C
